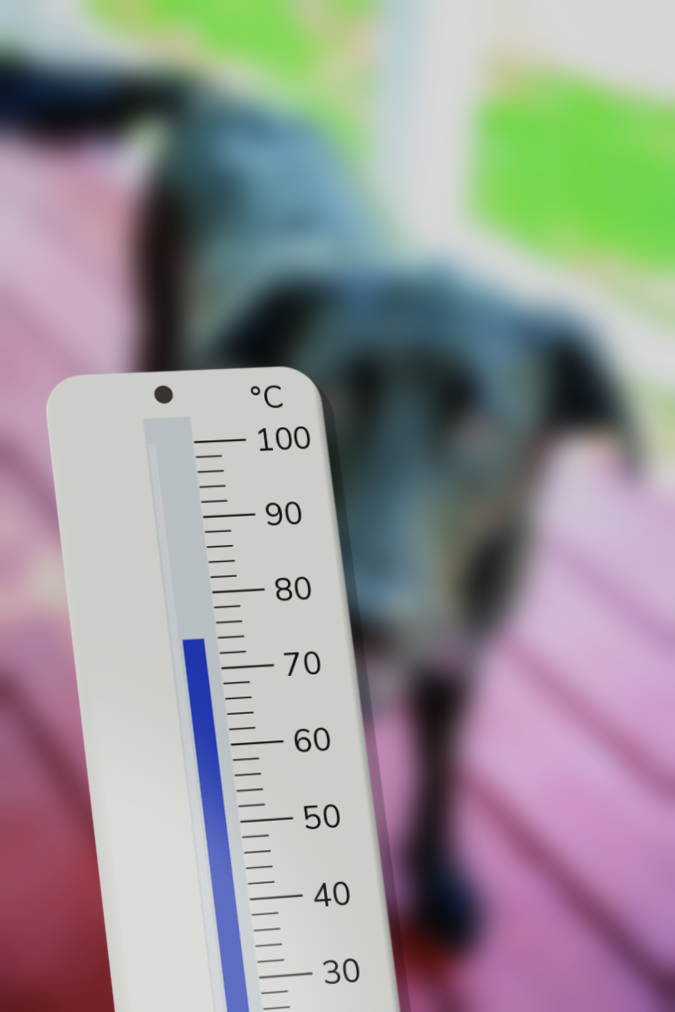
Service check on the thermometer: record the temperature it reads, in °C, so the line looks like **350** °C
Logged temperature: **74** °C
